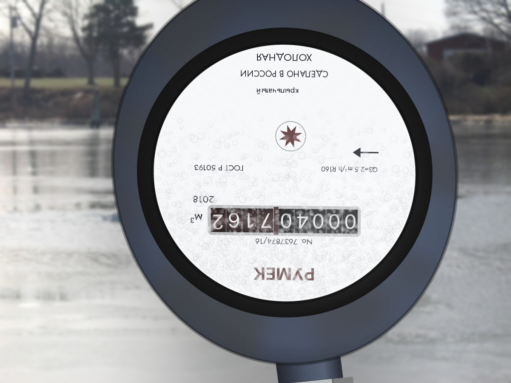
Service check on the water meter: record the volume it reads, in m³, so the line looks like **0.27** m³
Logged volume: **40.7162** m³
